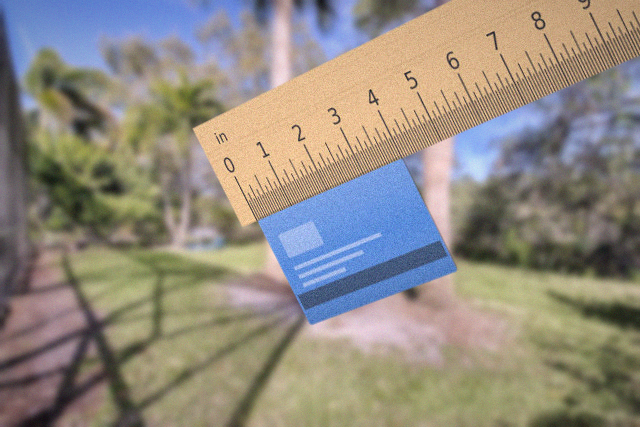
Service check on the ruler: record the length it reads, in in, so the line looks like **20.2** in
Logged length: **4** in
